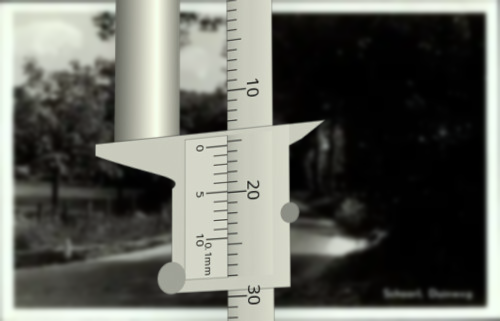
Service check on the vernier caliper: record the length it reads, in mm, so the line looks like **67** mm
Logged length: **15.4** mm
